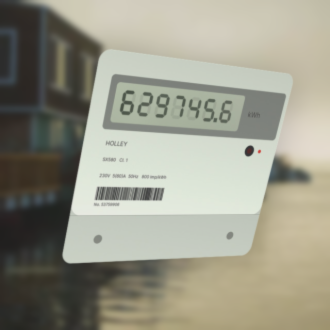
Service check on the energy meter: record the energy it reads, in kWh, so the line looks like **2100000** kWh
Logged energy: **629745.6** kWh
